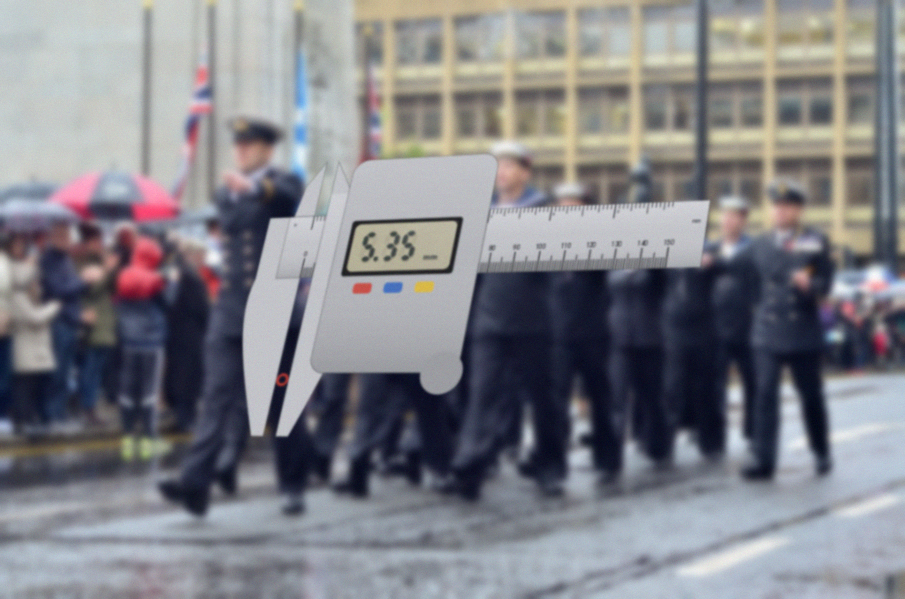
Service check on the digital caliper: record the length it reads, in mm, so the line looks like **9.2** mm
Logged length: **5.35** mm
